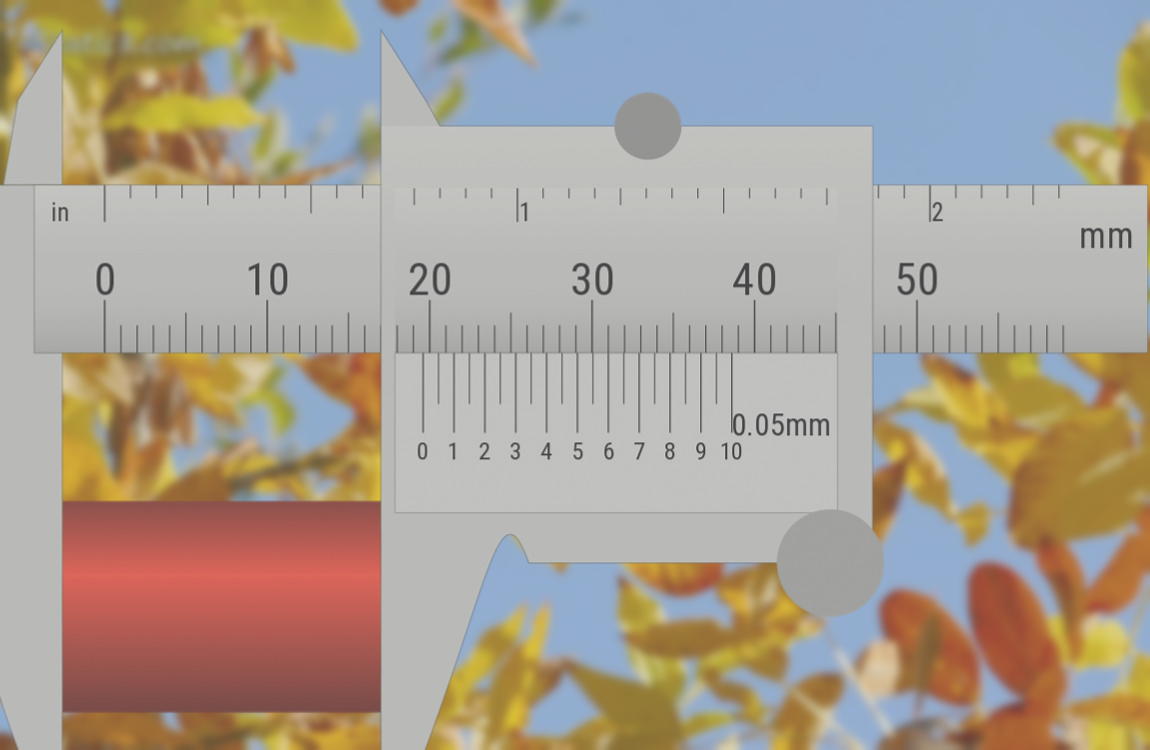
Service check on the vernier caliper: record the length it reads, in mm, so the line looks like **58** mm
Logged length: **19.6** mm
